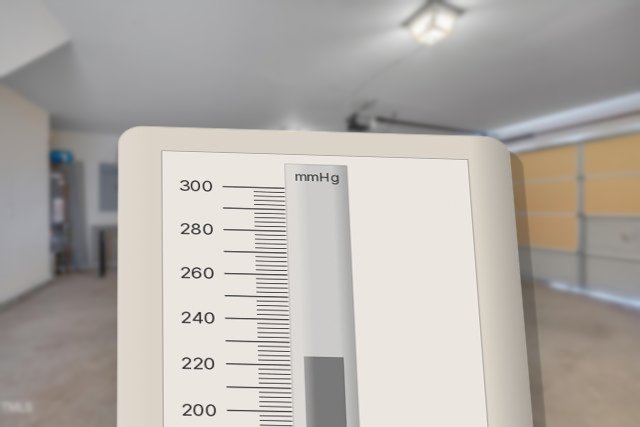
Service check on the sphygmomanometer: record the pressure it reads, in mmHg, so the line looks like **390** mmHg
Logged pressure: **224** mmHg
